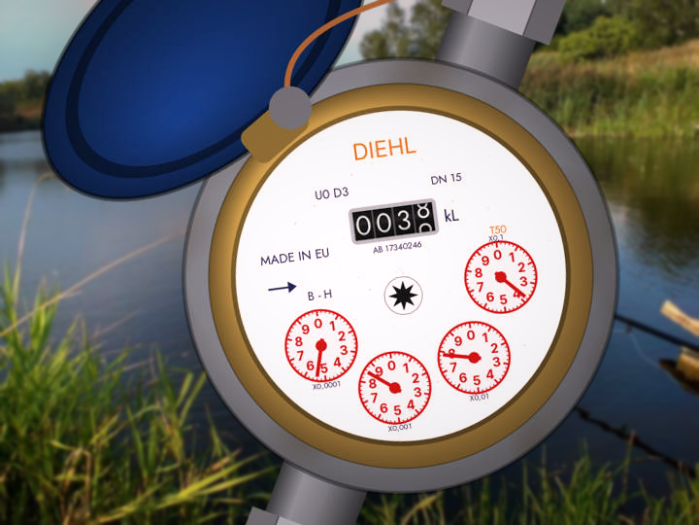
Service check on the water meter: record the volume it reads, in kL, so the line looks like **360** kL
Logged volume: **38.3785** kL
